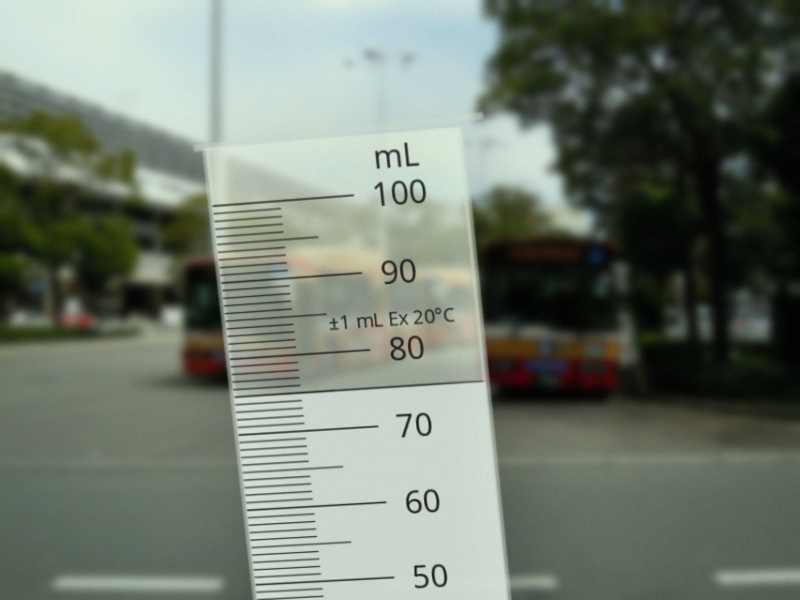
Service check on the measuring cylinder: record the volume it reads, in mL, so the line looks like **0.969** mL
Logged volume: **75** mL
